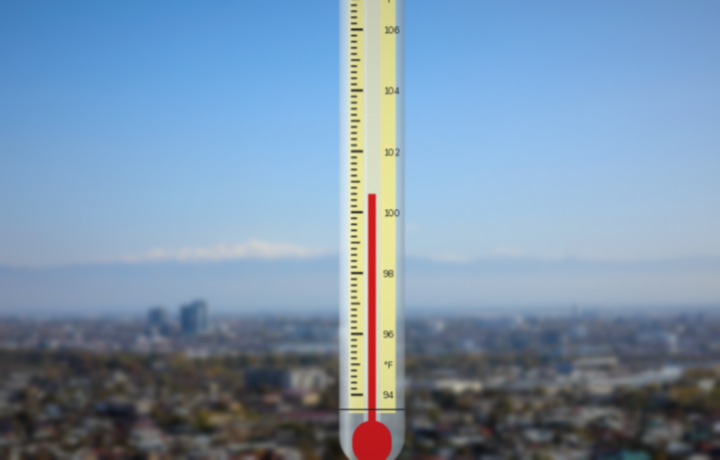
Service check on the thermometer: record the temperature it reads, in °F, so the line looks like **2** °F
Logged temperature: **100.6** °F
